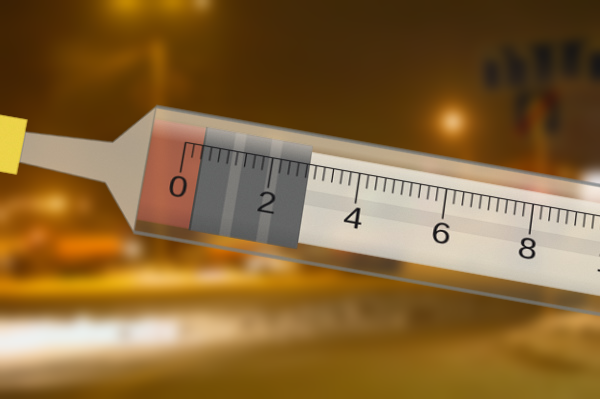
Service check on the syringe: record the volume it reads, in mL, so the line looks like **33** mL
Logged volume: **0.4** mL
